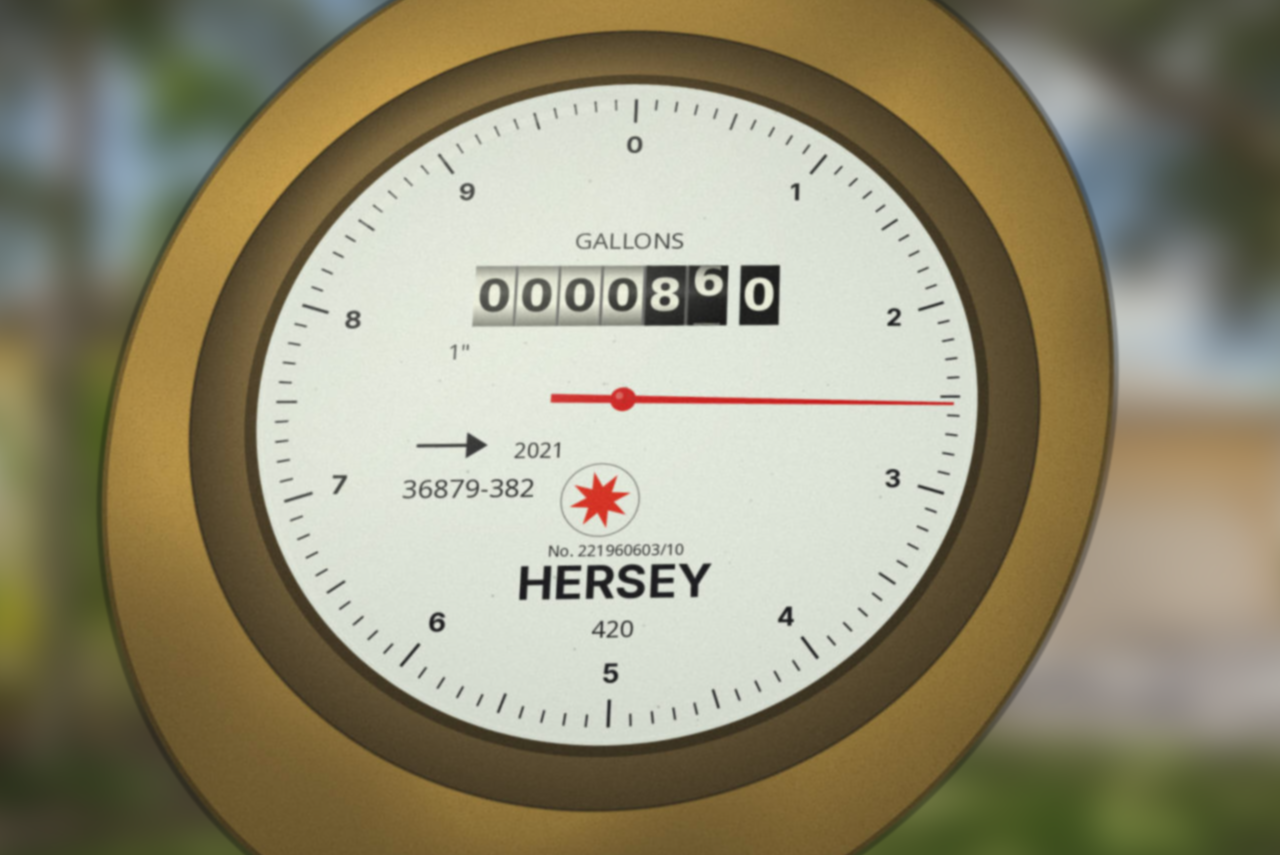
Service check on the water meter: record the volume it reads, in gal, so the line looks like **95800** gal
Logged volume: **862.5** gal
